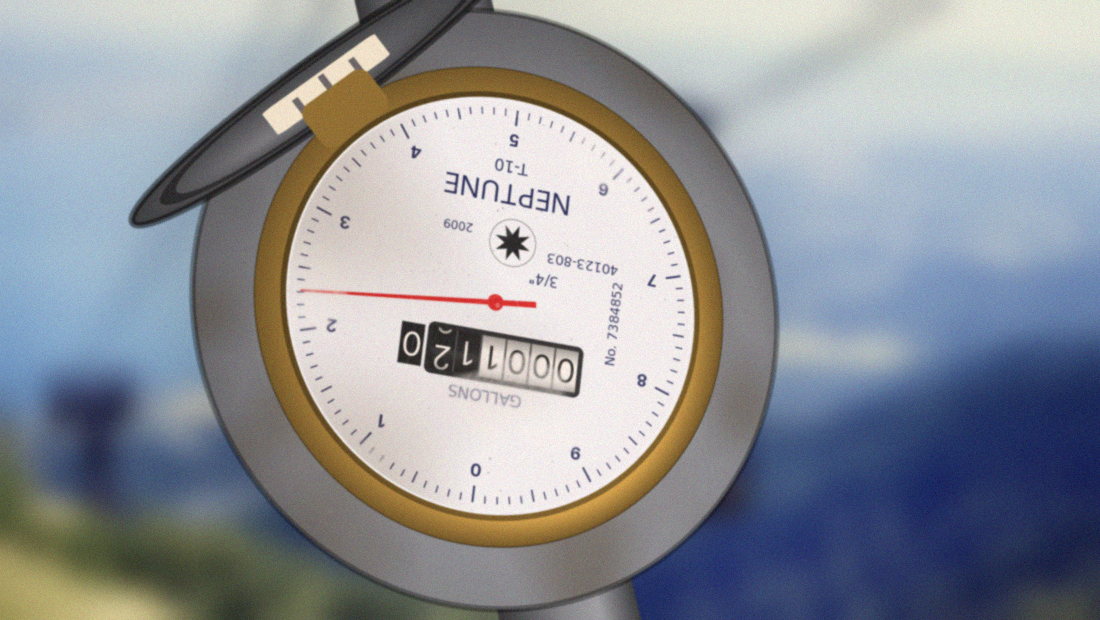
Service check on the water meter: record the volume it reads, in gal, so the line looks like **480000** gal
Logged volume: **1122.3** gal
